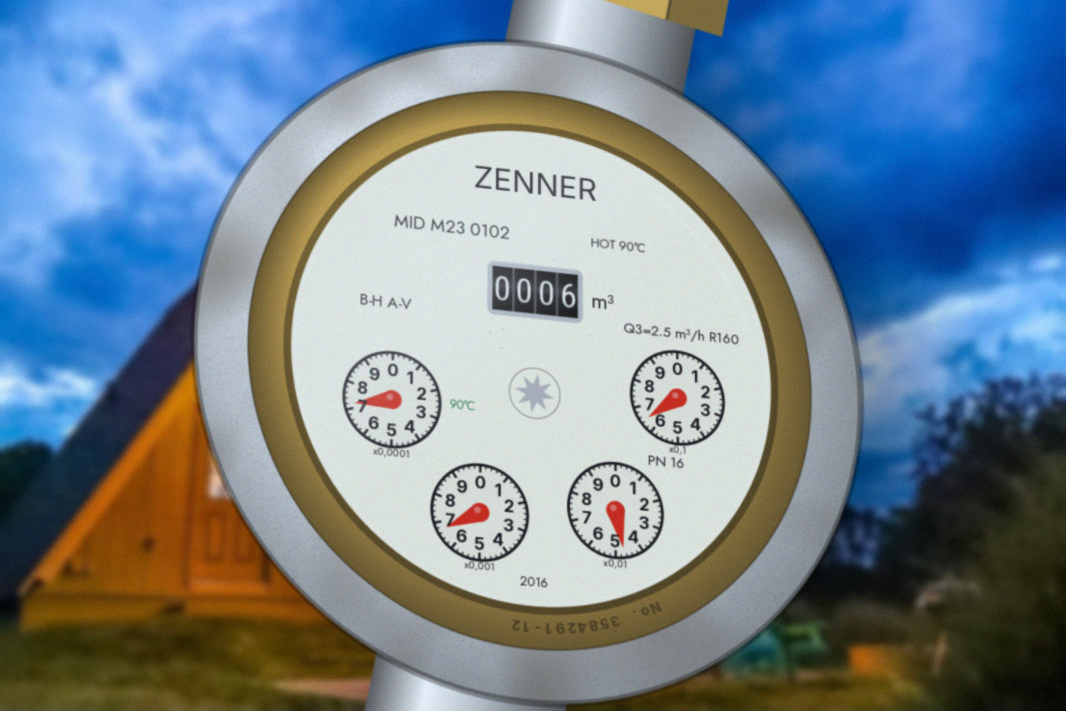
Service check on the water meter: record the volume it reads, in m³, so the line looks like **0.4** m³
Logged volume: **6.6467** m³
